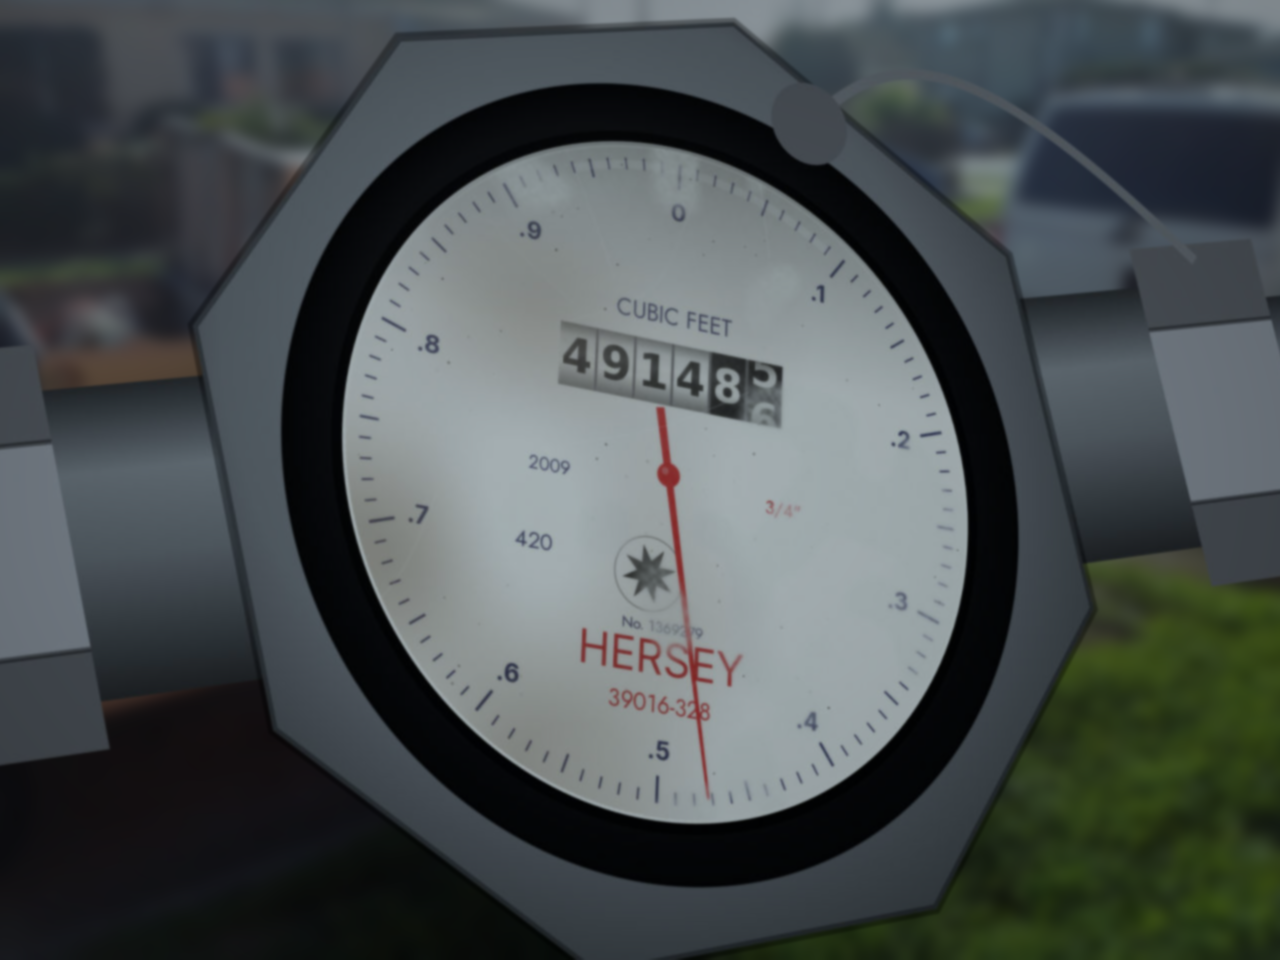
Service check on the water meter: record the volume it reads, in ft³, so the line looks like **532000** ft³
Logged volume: **491485.47** ft³
